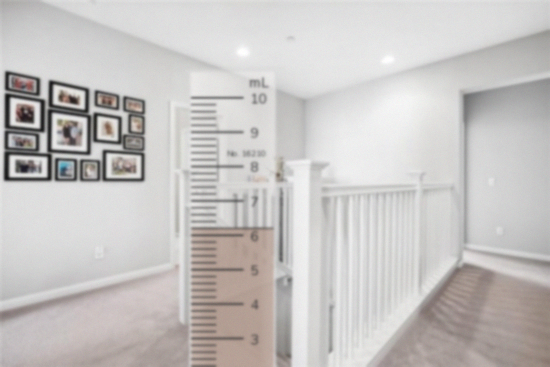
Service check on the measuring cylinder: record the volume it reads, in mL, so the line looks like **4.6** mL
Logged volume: **6.2** mL
